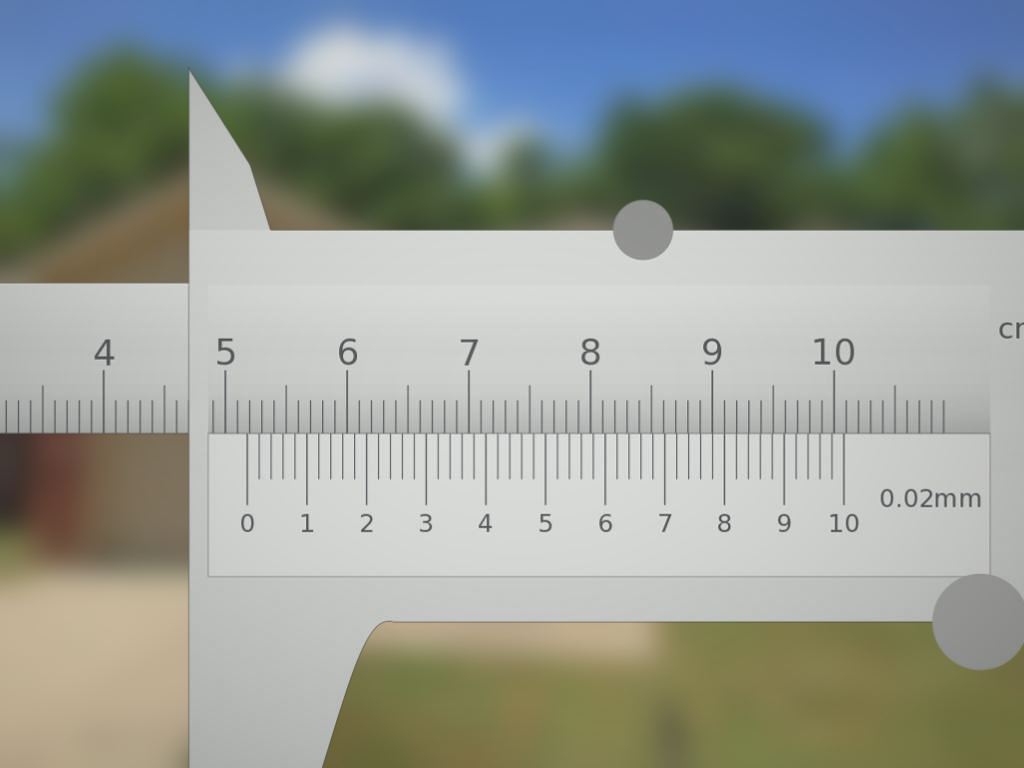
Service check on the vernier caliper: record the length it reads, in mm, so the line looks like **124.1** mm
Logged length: **51.8** mm
